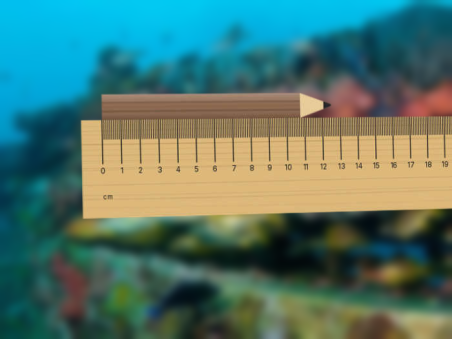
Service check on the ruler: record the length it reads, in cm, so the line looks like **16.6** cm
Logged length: **12.5** cm
